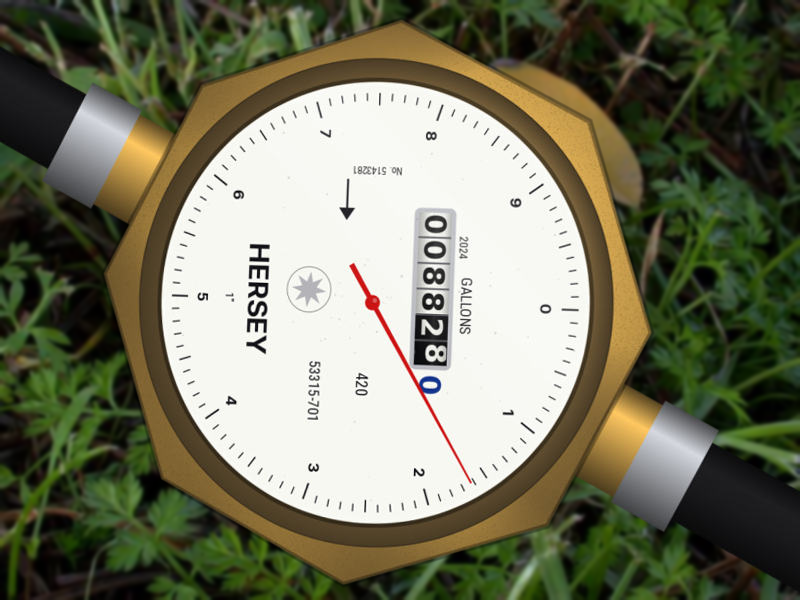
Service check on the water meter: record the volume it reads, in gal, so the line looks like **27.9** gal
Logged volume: **88281.6** gal
